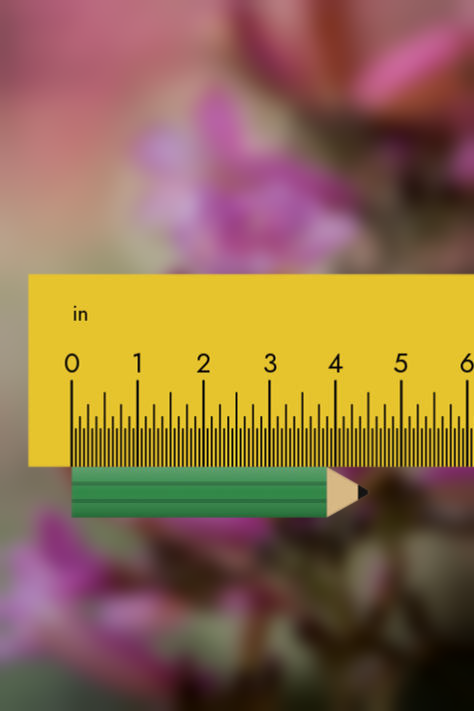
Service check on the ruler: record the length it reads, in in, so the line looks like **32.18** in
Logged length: **4.5** in
